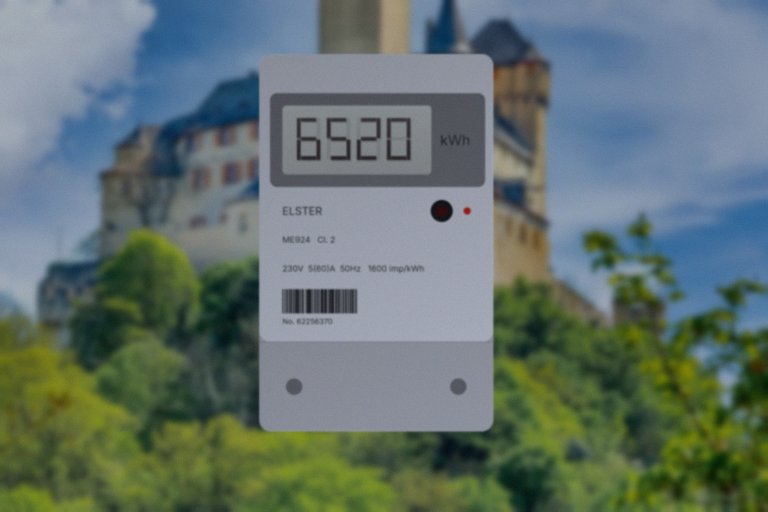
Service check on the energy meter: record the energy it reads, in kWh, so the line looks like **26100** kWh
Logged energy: **6520** kWh
